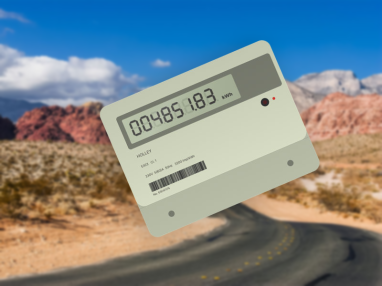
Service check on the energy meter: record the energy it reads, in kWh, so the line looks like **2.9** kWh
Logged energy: **4851.83** kWh
